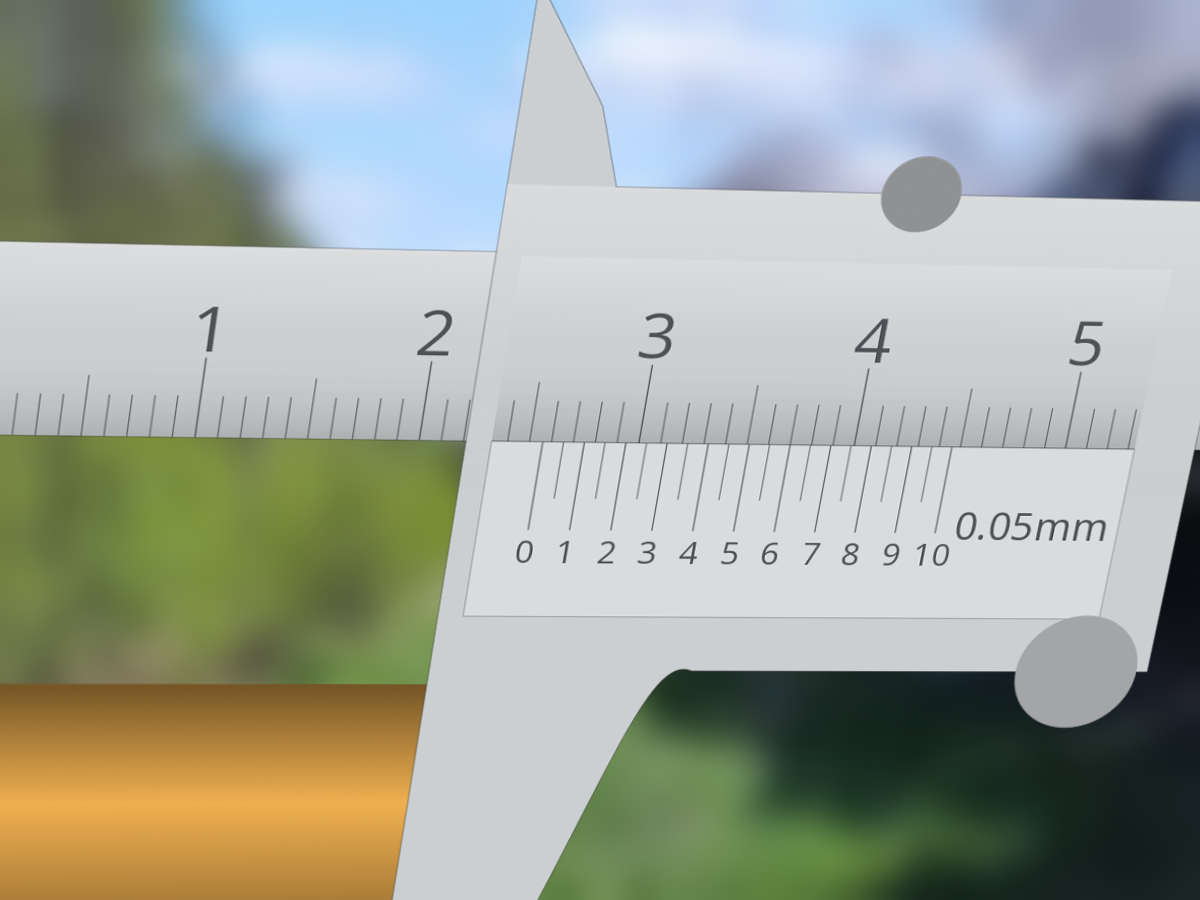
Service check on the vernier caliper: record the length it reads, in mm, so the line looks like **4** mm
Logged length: **25.6** mm
